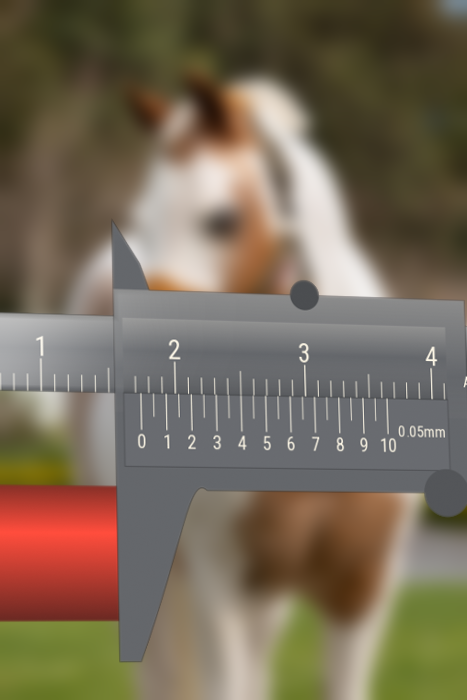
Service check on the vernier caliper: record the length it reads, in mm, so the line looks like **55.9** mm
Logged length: **17.4** mm
